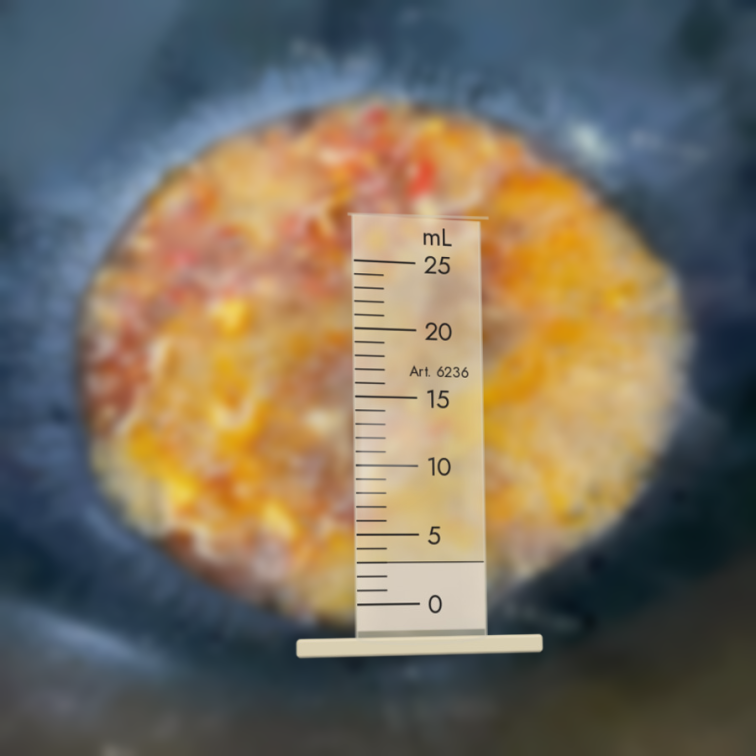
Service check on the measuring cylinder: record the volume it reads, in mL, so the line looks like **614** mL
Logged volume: **3** mL
